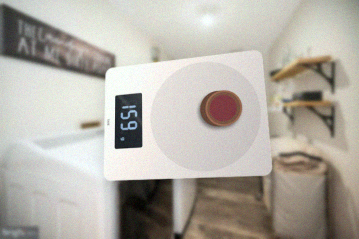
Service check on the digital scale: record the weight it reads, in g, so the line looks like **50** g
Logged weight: **159** g
